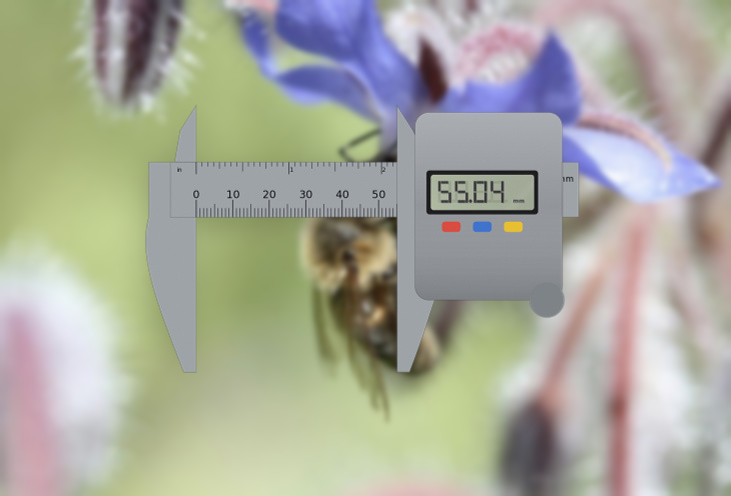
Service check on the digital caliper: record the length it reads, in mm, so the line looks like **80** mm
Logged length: **55.04** mm
